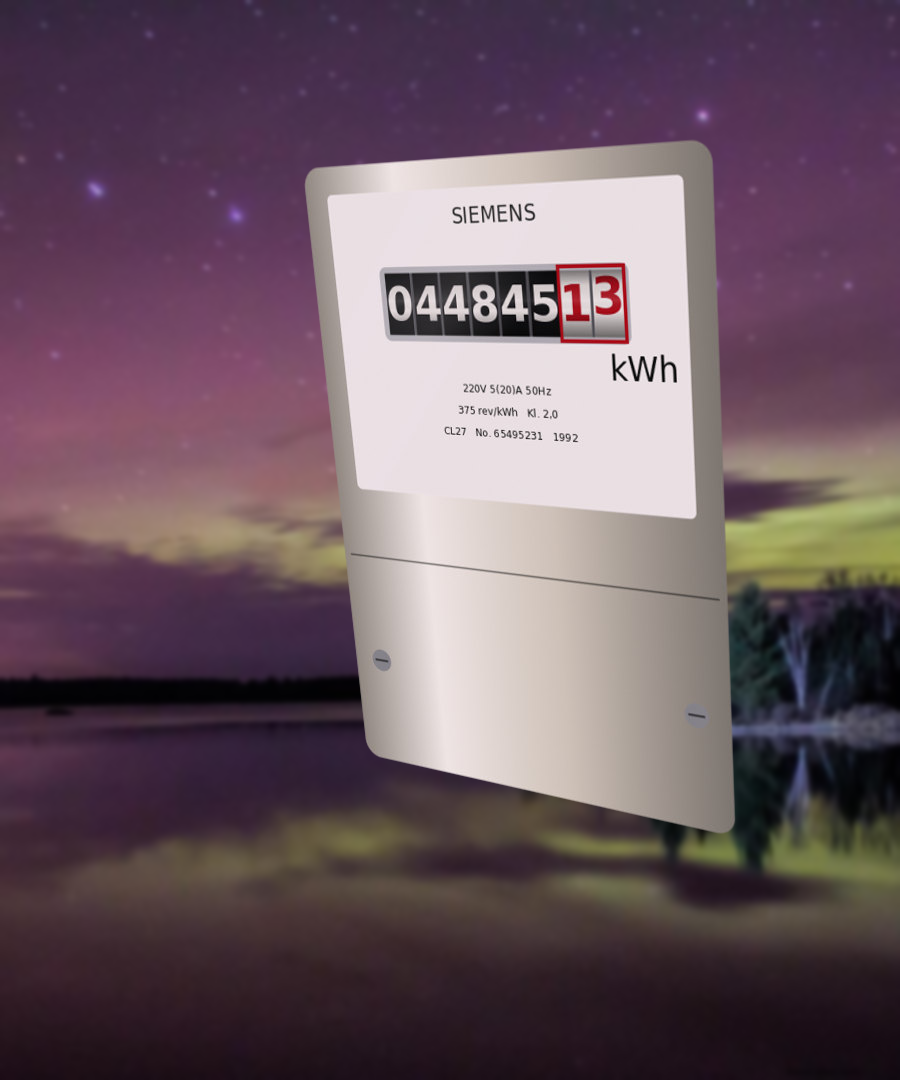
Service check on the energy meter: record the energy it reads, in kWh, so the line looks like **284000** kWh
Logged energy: **44845.13** kWh
